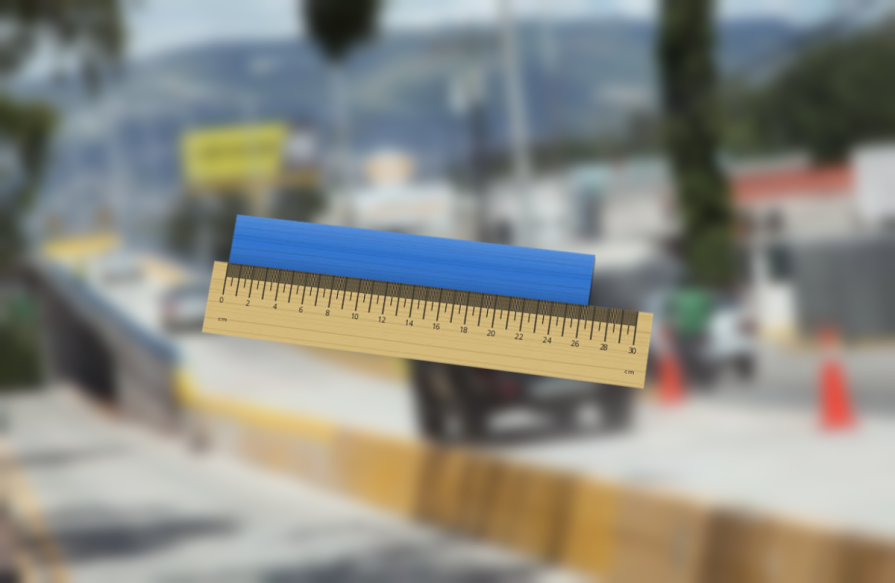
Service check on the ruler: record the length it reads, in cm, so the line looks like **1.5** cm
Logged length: **26.5** cm
